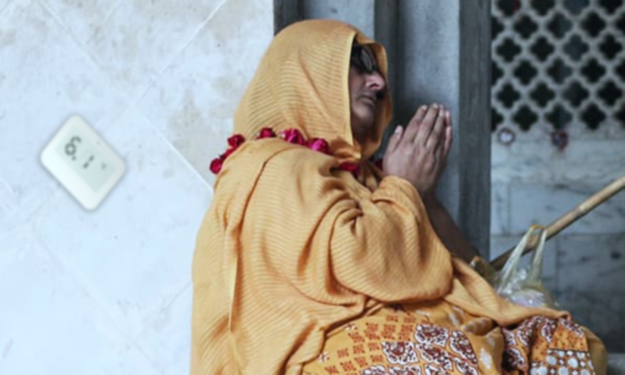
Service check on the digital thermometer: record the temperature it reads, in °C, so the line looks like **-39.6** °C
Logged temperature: **6.1** °C
